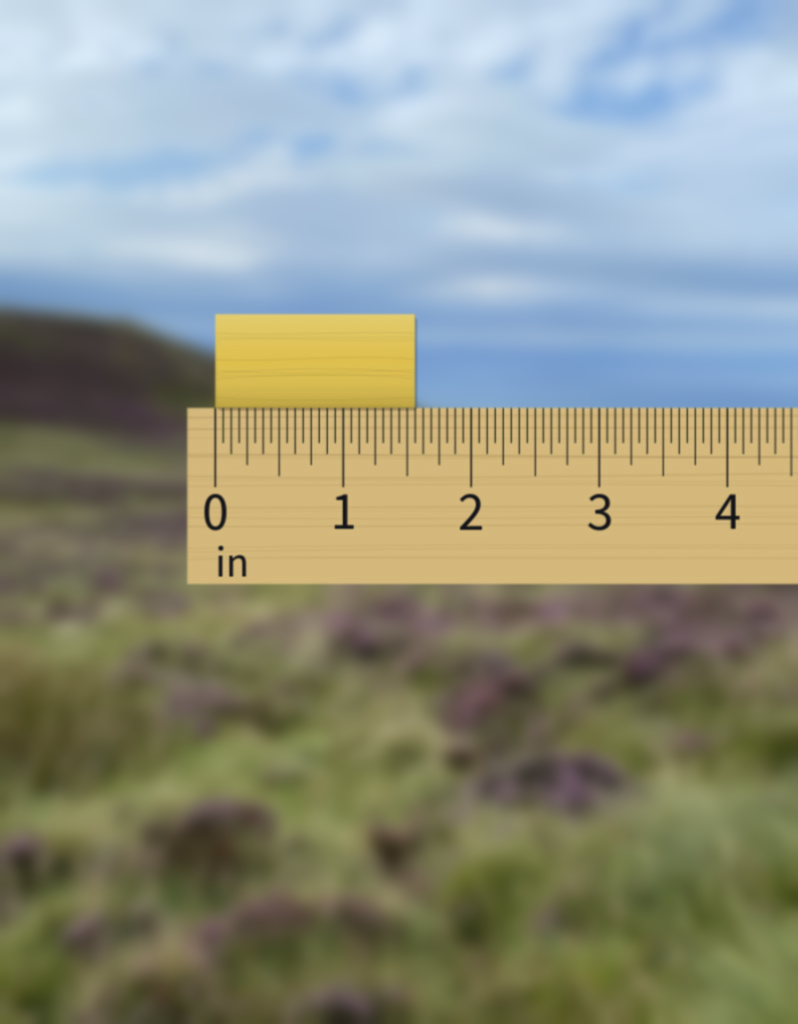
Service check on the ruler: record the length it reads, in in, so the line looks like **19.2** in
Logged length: **1.5625** in
